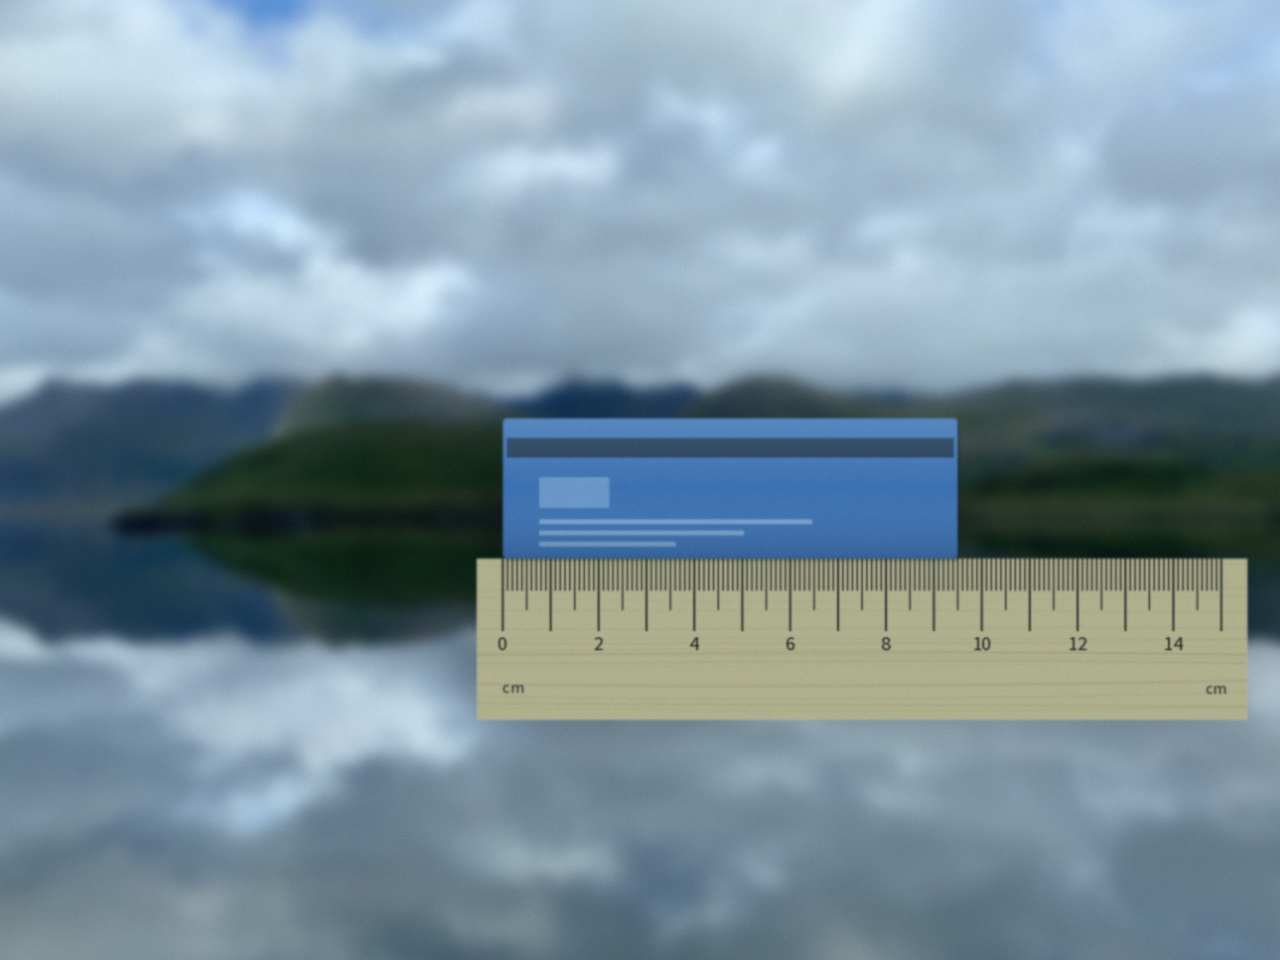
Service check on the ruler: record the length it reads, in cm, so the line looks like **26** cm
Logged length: **9.5** cm
